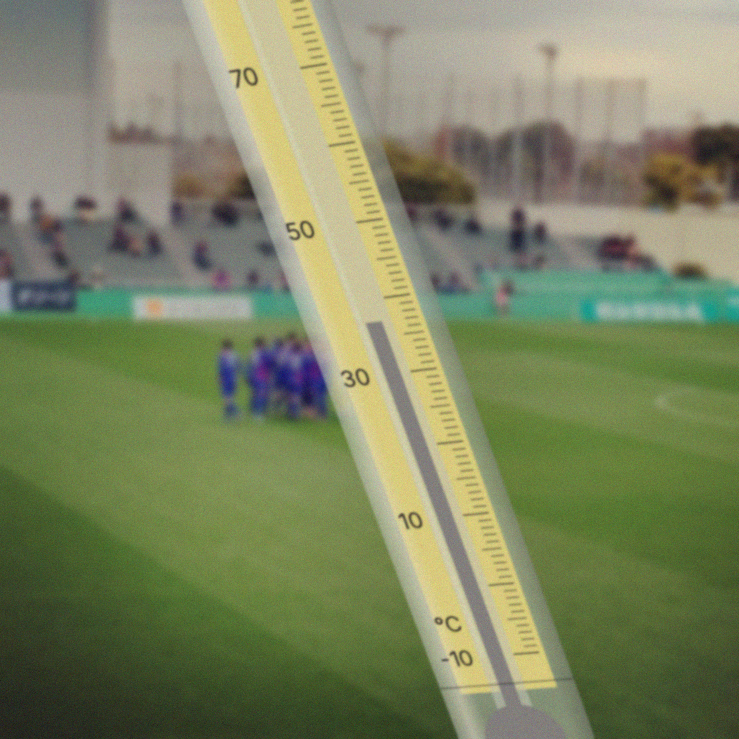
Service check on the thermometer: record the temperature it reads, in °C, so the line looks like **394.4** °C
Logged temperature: **37** °C
